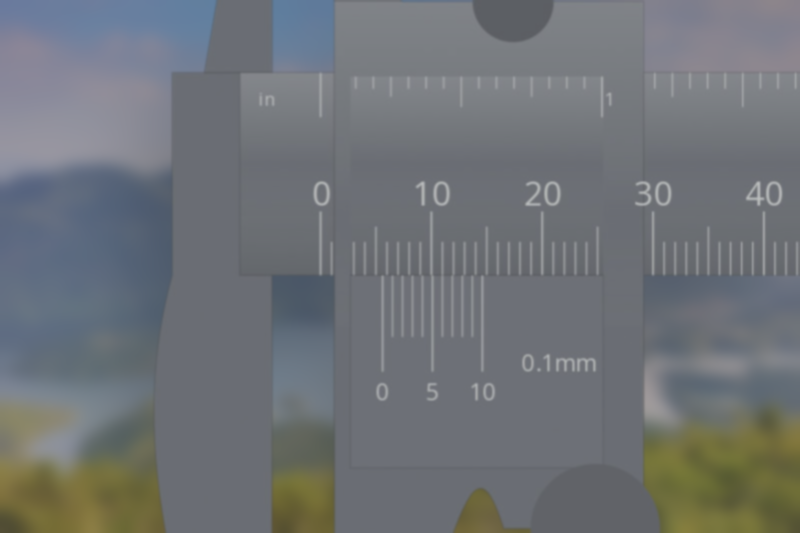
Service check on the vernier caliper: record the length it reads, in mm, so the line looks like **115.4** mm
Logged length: **5.6** mm
